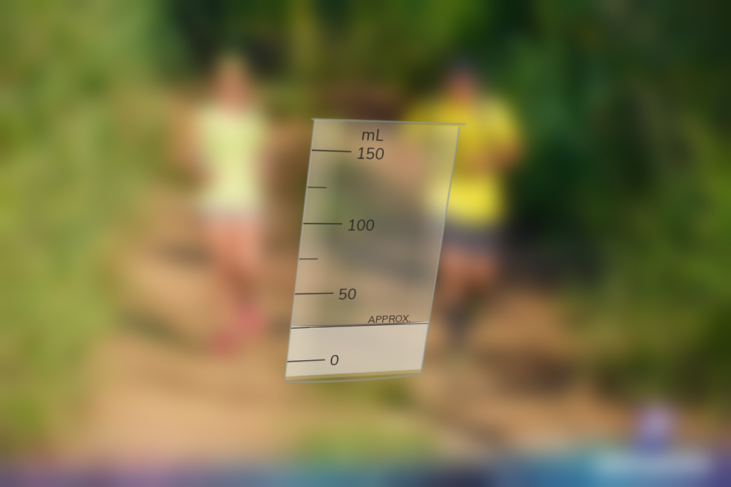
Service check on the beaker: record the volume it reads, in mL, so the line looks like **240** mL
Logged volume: **25** mL
